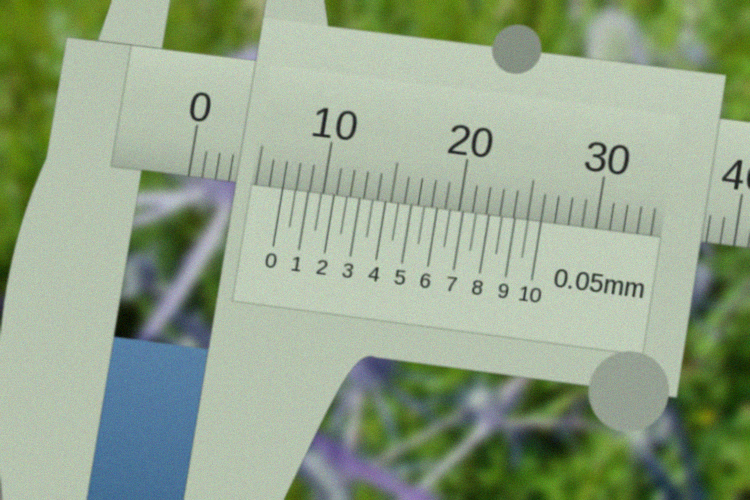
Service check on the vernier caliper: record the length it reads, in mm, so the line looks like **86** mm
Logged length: **7.0** mm
